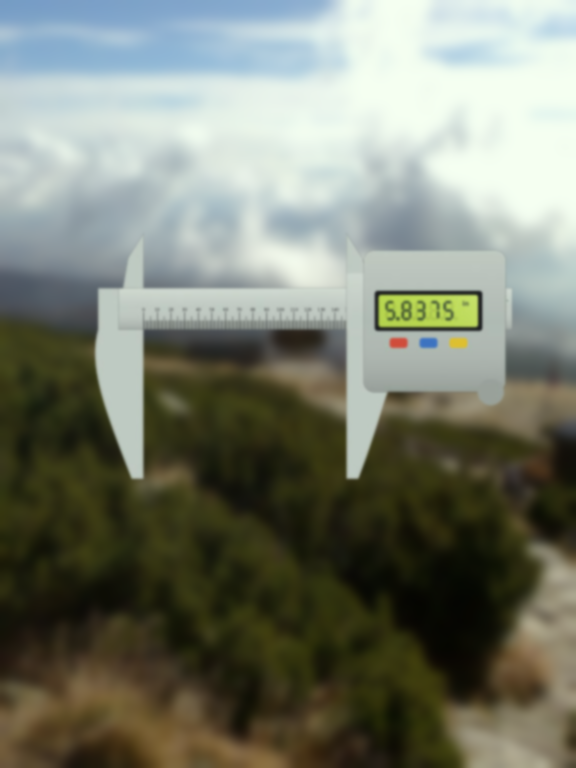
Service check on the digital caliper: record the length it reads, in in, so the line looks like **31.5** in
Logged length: **5.8375** in
